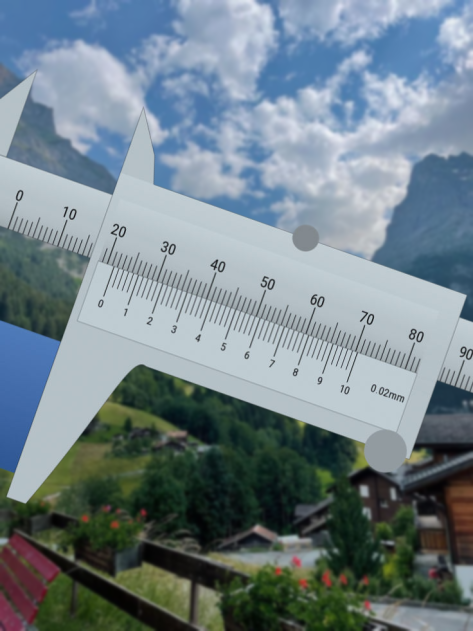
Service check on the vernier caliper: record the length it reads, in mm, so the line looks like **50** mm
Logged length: **21.4** mm
